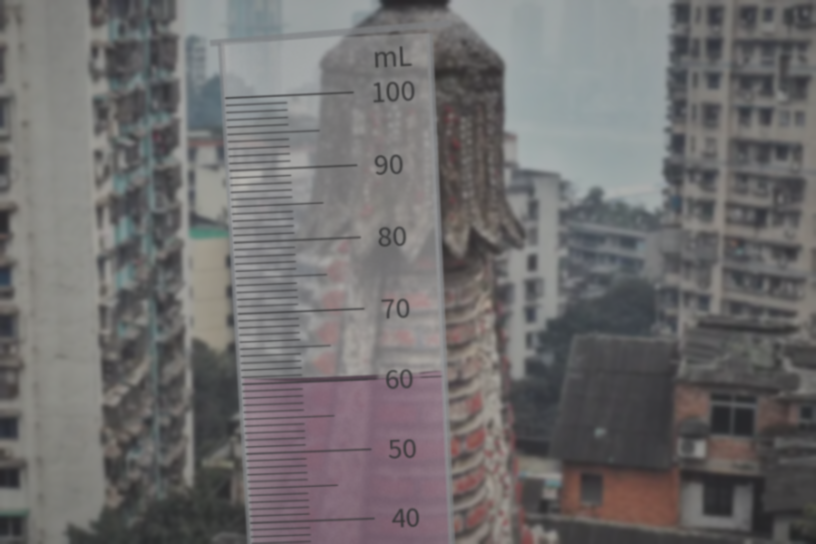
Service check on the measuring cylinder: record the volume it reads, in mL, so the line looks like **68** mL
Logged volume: **60** mL
